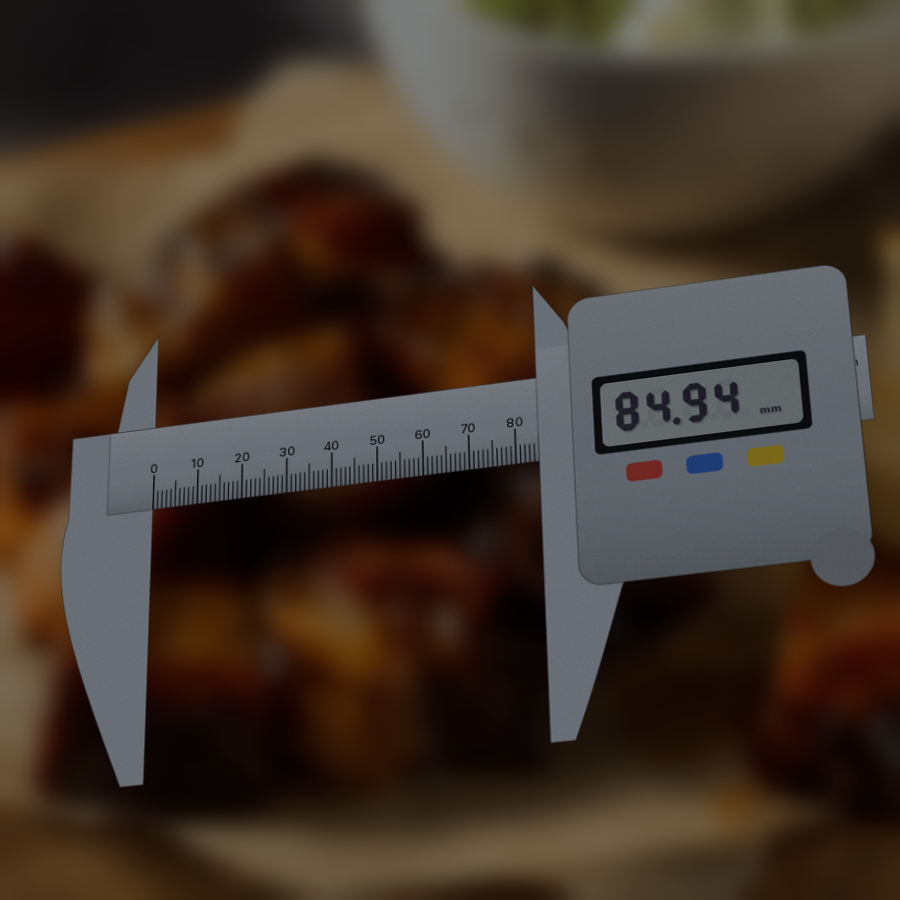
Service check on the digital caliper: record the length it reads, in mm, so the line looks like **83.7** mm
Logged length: **84.94** mm
